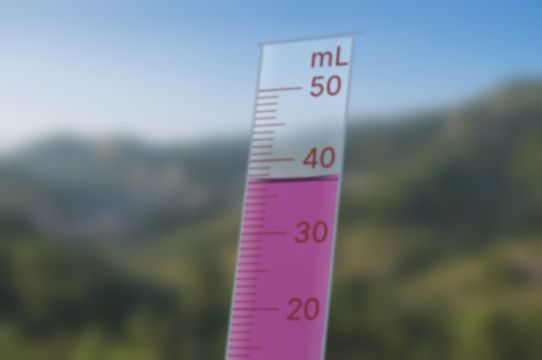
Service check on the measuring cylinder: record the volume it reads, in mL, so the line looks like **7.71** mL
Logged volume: **37** mL
